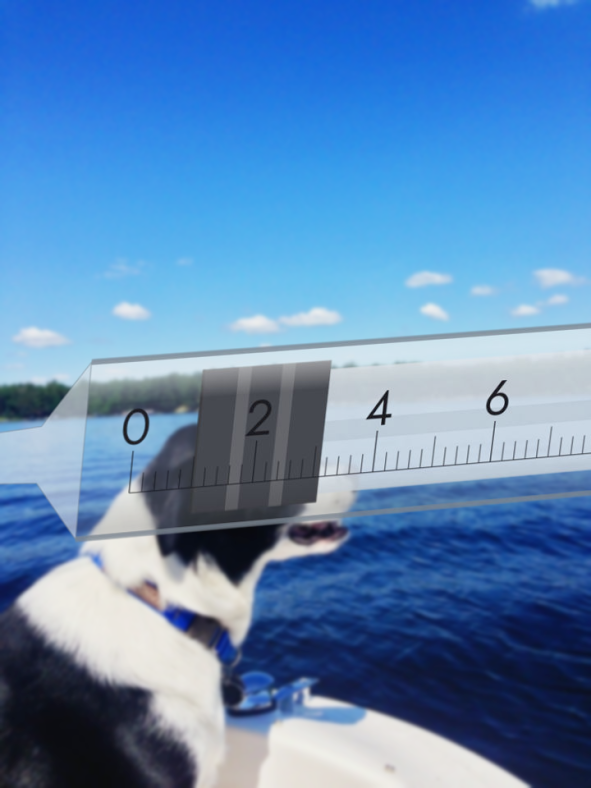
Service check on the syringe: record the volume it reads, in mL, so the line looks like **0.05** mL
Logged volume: **1** mL
